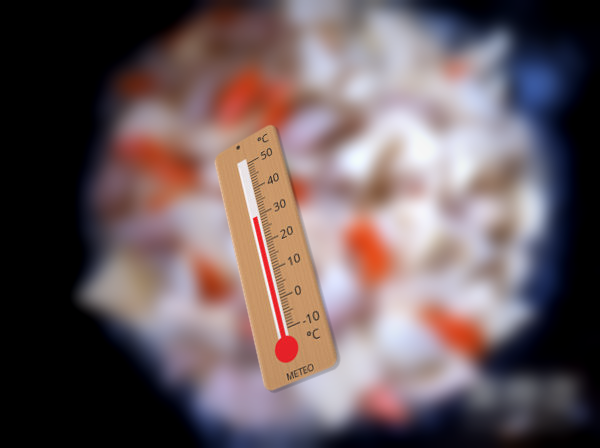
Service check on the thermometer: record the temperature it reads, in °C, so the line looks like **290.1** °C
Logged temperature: **30** °C
